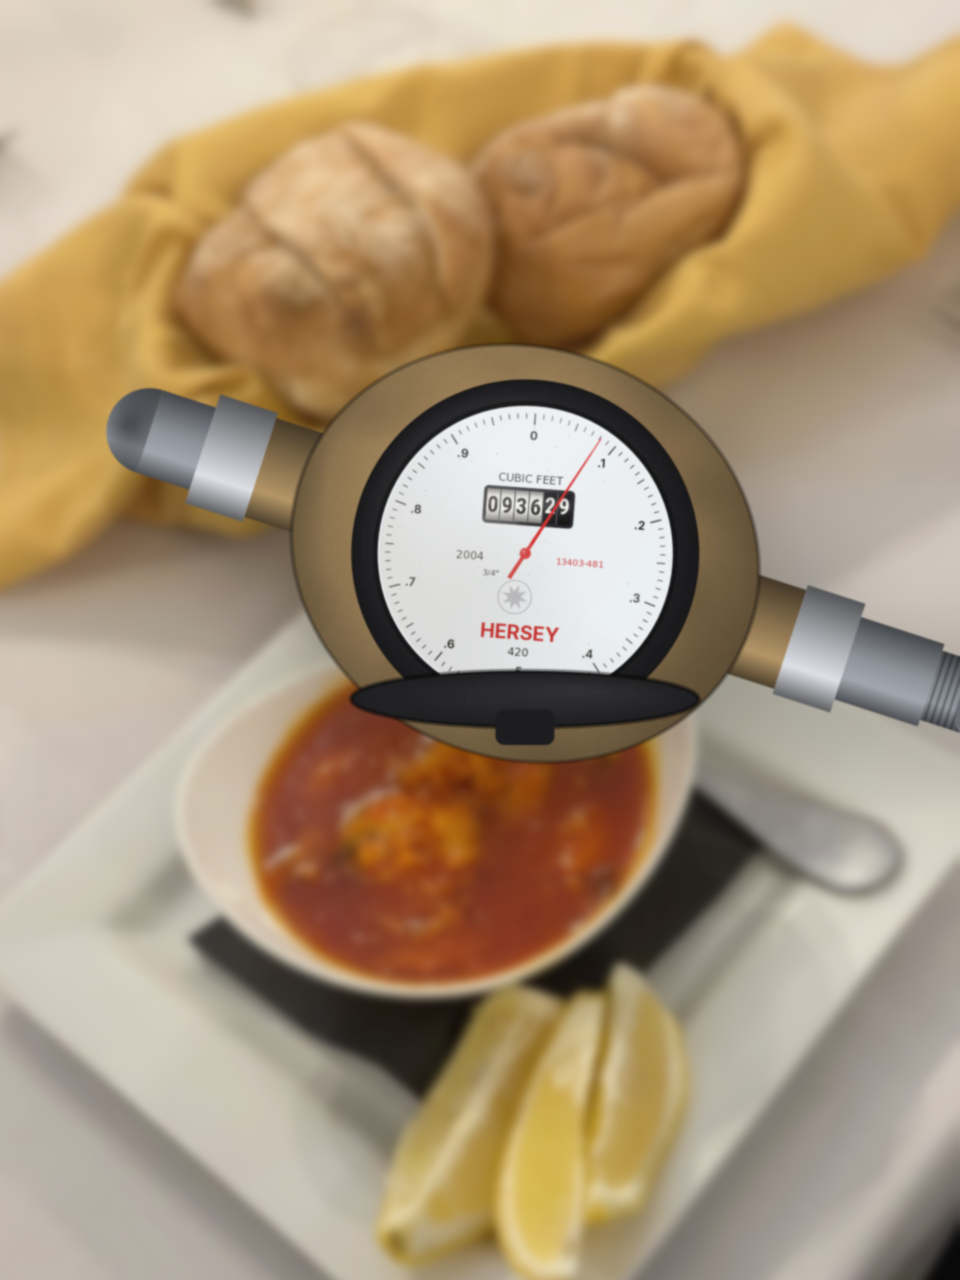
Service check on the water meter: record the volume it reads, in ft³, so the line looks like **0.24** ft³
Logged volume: **93629.08** ft³
